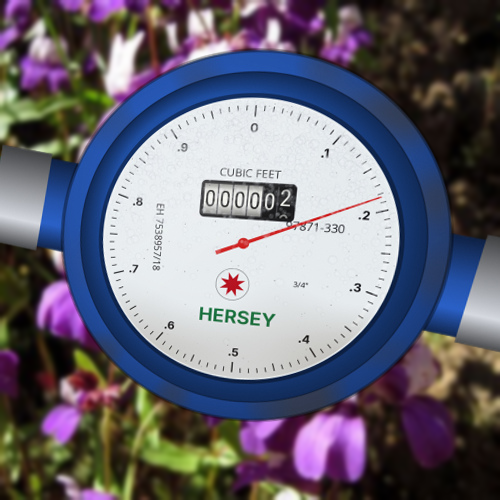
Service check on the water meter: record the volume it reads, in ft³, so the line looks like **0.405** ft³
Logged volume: **2.18** ft³
